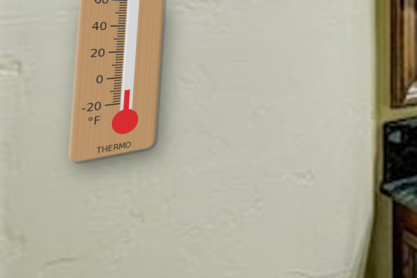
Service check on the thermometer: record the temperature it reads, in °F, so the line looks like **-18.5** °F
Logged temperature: **-10** °F
